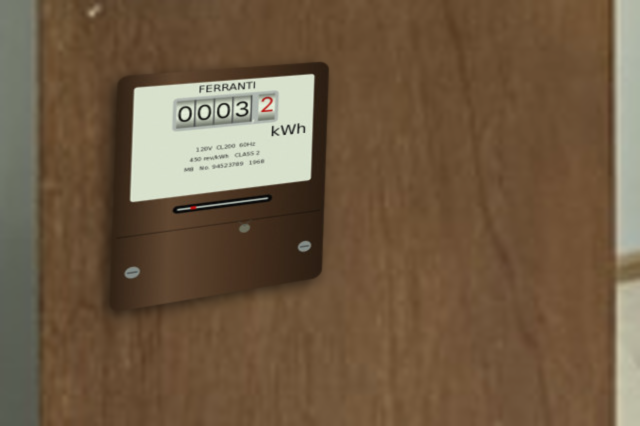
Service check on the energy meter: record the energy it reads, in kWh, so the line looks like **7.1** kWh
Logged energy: **3.2** kWh
